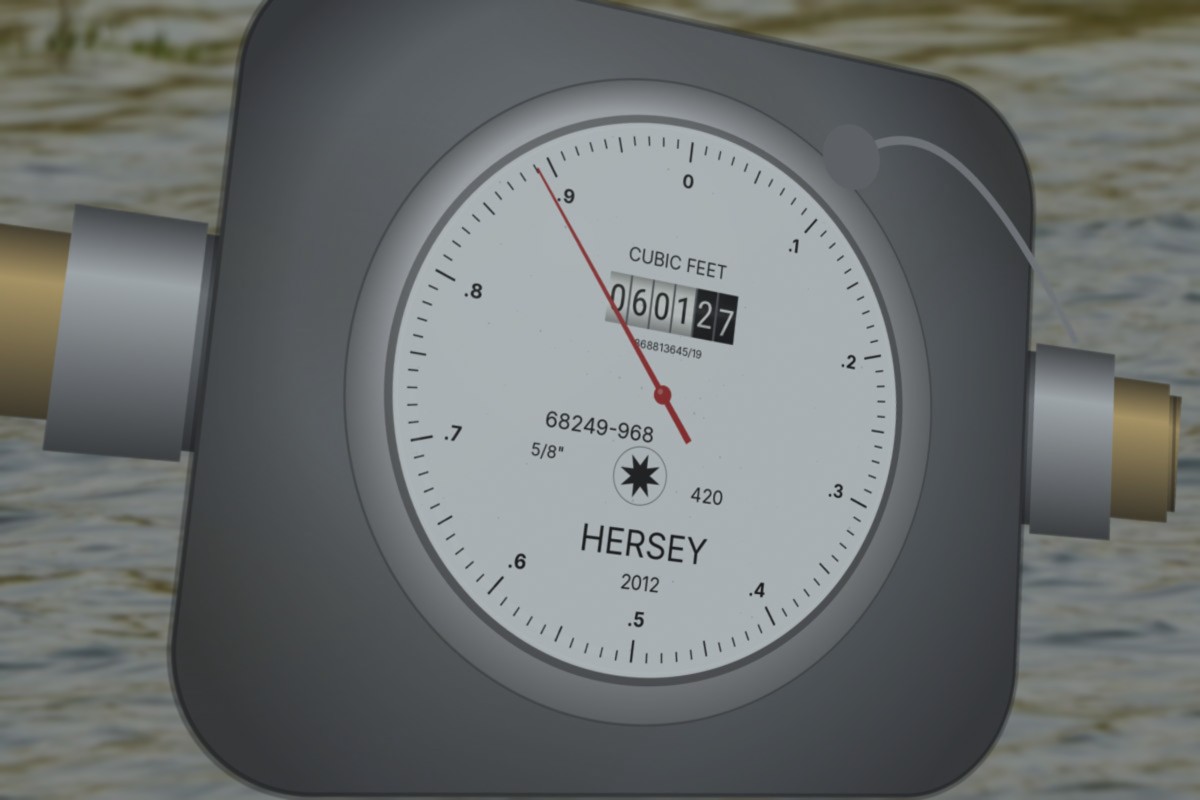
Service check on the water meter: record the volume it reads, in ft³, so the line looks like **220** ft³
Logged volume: **60126.89** ft³
